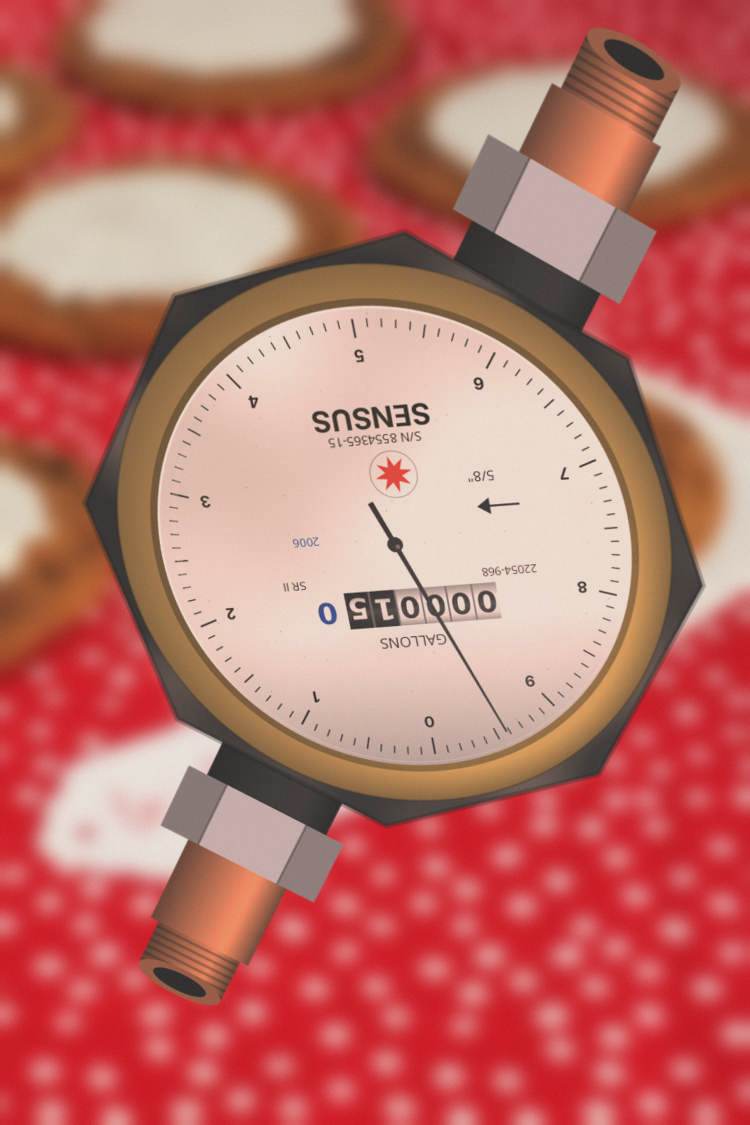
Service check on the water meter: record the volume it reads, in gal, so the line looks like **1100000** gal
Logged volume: **149.4** gal
